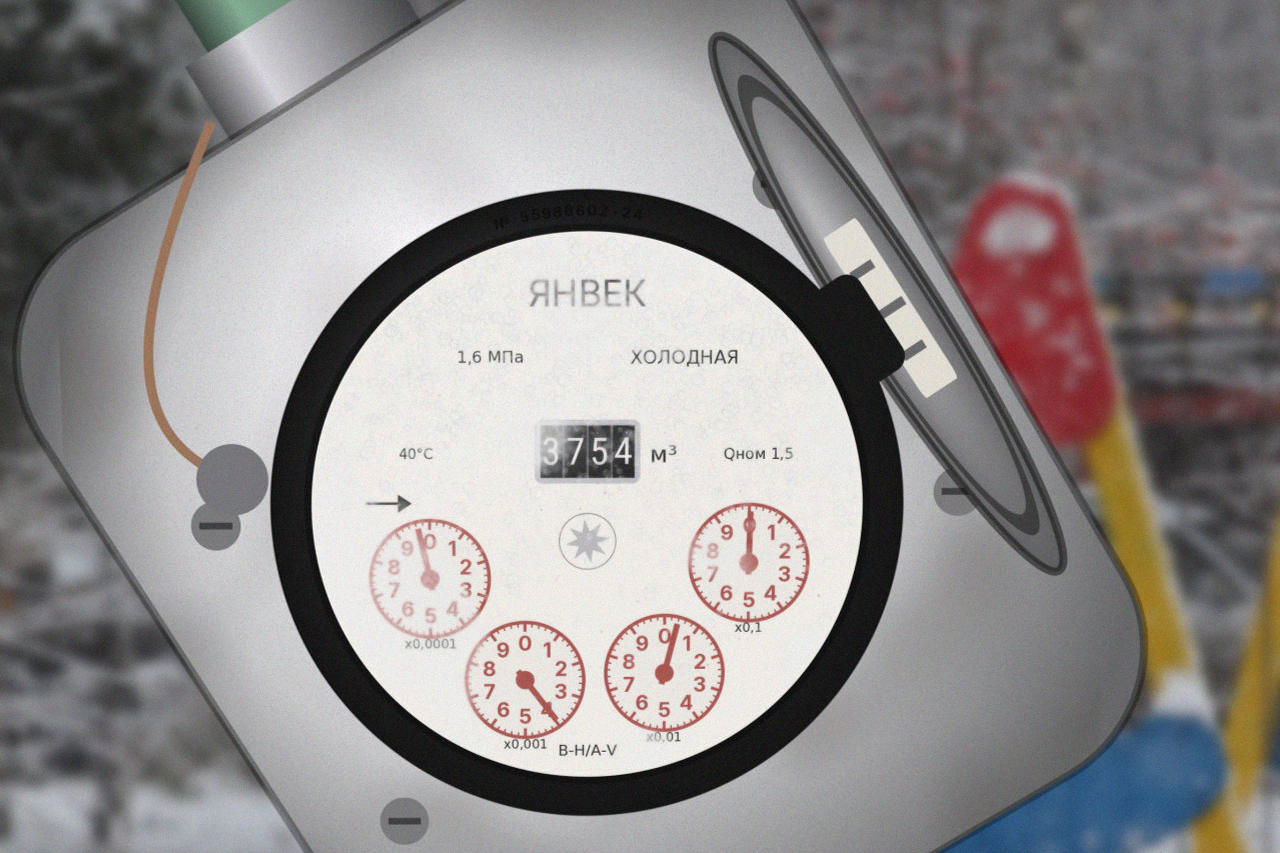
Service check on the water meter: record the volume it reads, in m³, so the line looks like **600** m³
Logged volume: **3754.0039** m³
